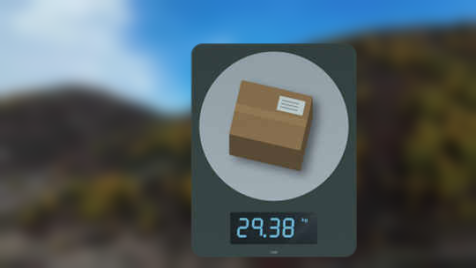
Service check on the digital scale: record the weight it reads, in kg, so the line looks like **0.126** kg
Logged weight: **29.38** kg
